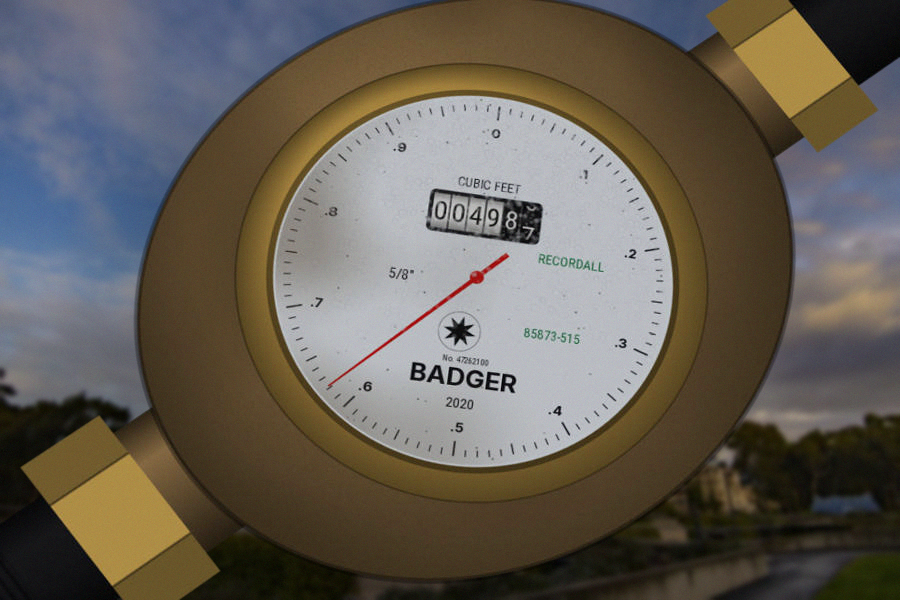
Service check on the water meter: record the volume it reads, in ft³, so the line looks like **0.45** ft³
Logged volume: **4986.62** ft³
